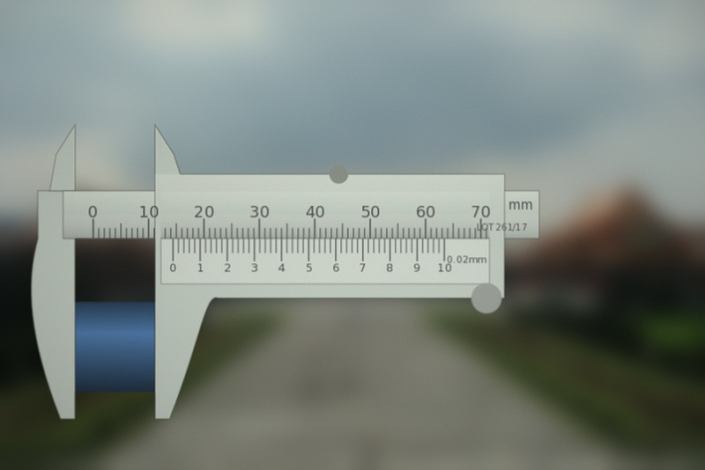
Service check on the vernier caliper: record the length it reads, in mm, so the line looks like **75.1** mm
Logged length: **14.4** mm
